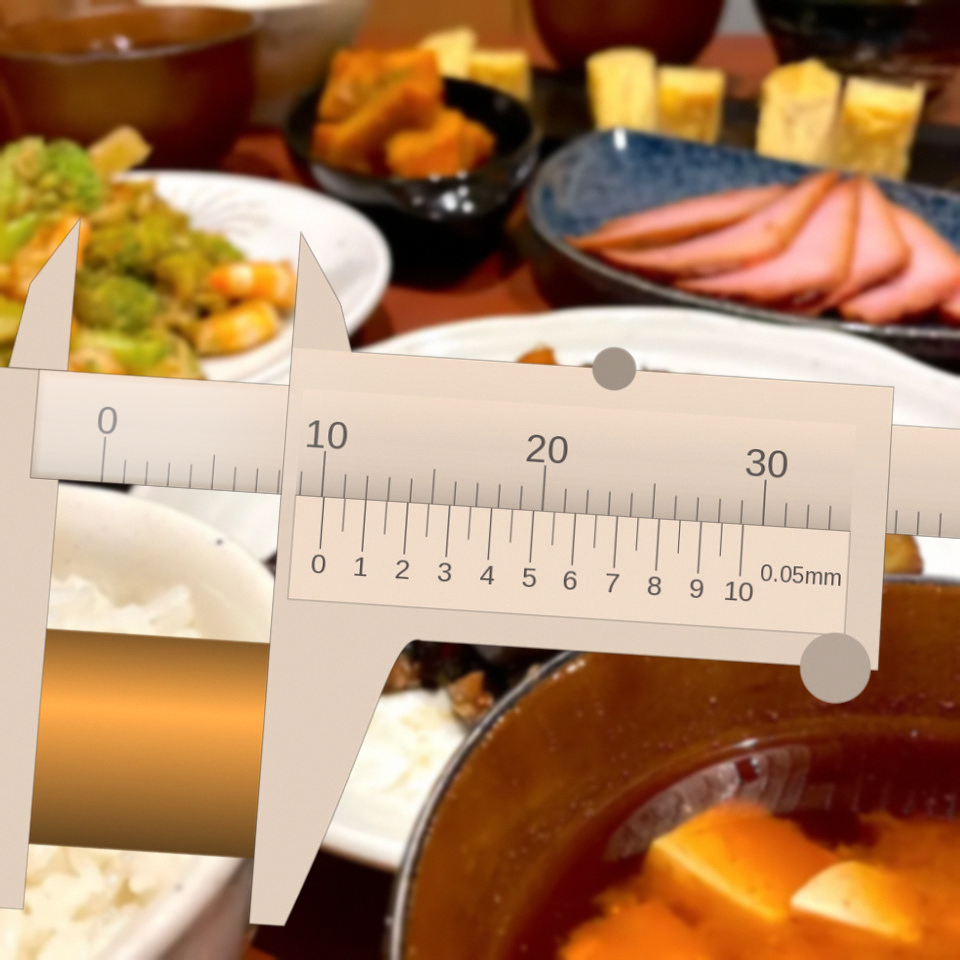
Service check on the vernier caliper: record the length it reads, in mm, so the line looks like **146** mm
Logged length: **10.1** mm
